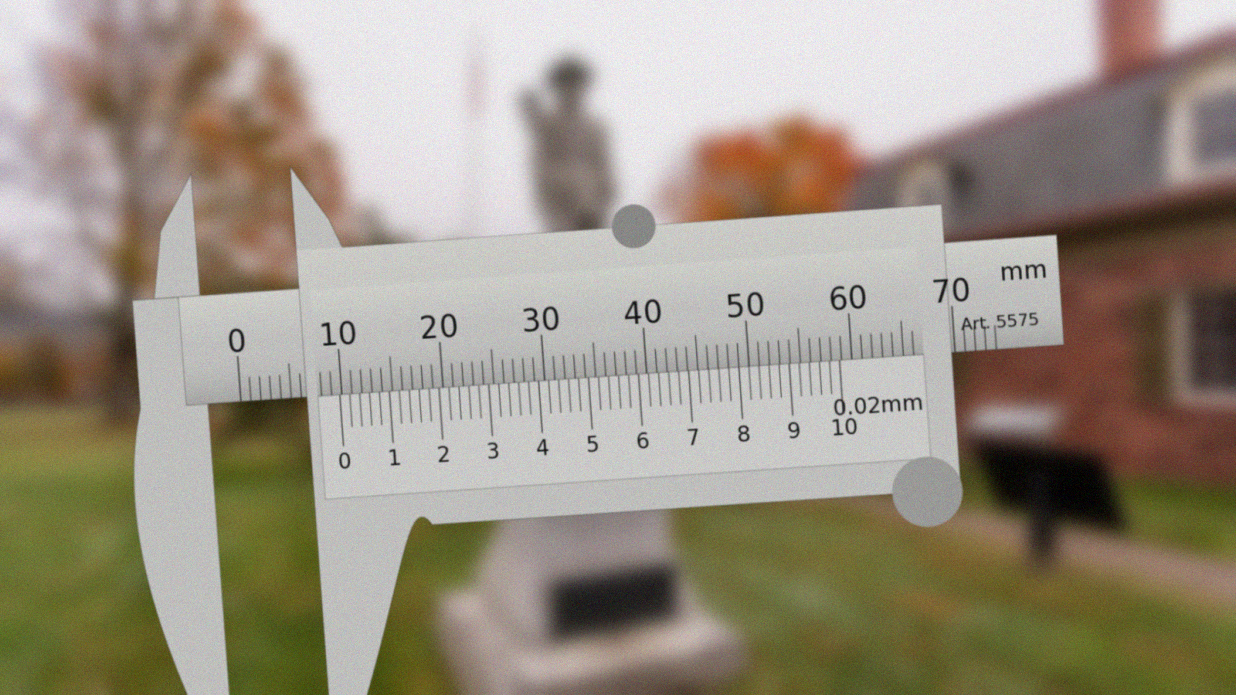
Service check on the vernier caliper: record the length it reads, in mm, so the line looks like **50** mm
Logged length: **9.8** mm
